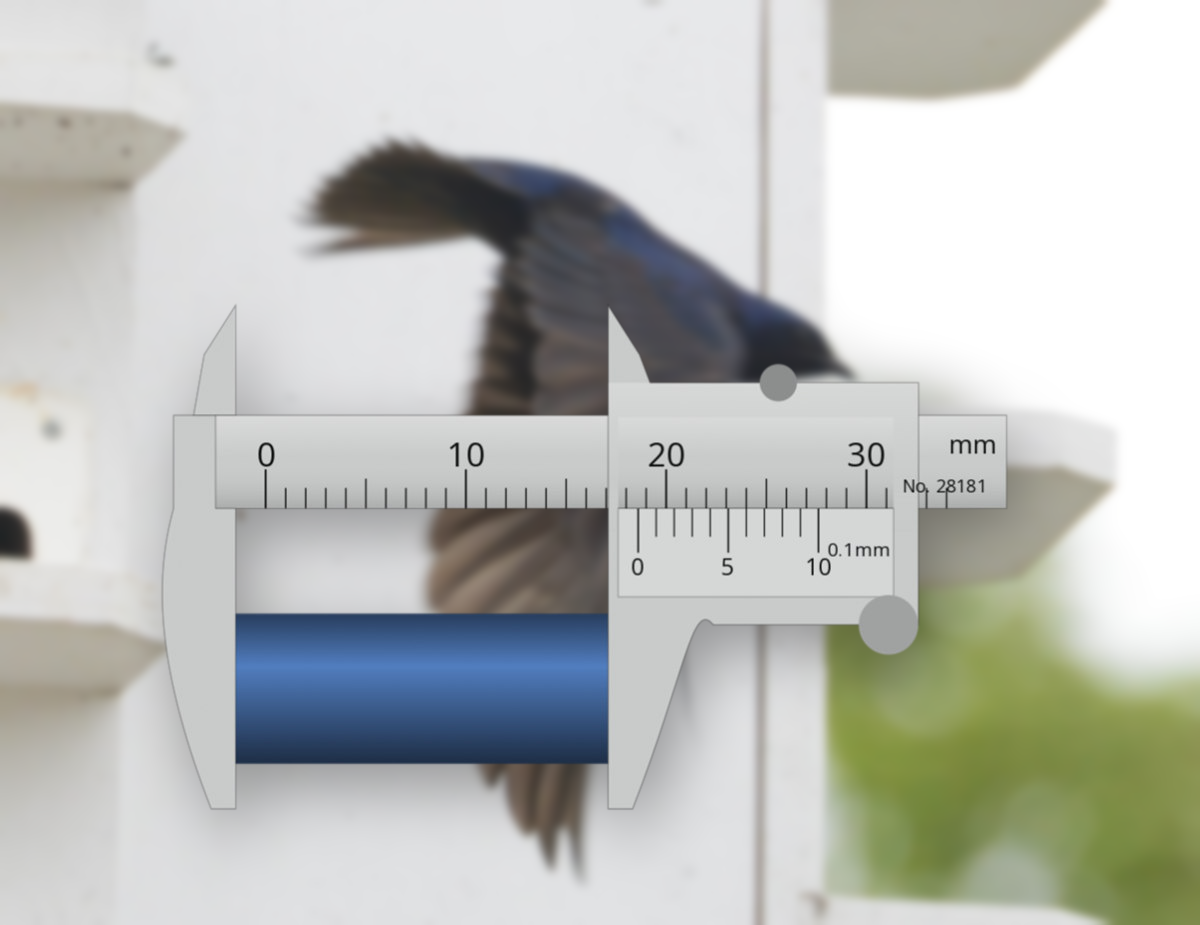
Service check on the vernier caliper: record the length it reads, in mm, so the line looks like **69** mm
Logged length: **18.6** mm
